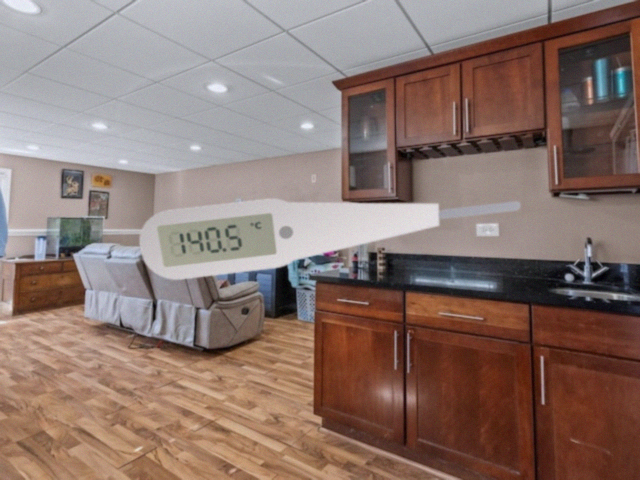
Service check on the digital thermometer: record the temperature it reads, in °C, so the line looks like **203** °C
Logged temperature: **140.5** °C
